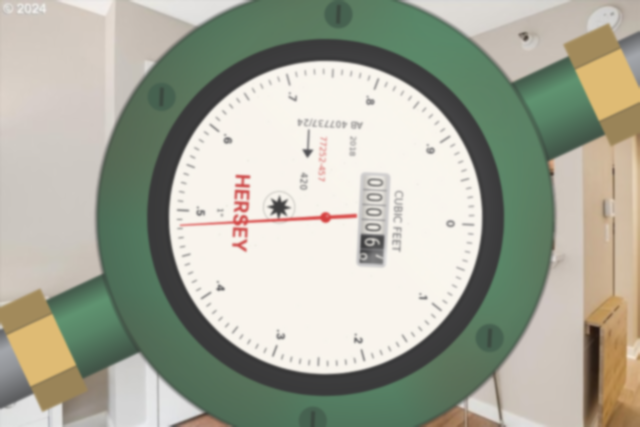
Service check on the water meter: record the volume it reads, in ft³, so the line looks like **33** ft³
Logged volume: **67.48** ft³
